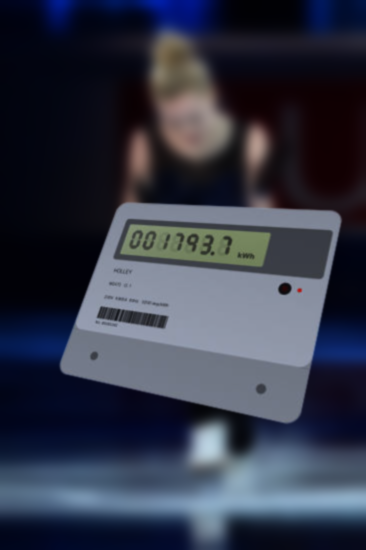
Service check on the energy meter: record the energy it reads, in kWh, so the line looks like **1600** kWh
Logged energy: **1793.7** kWh
